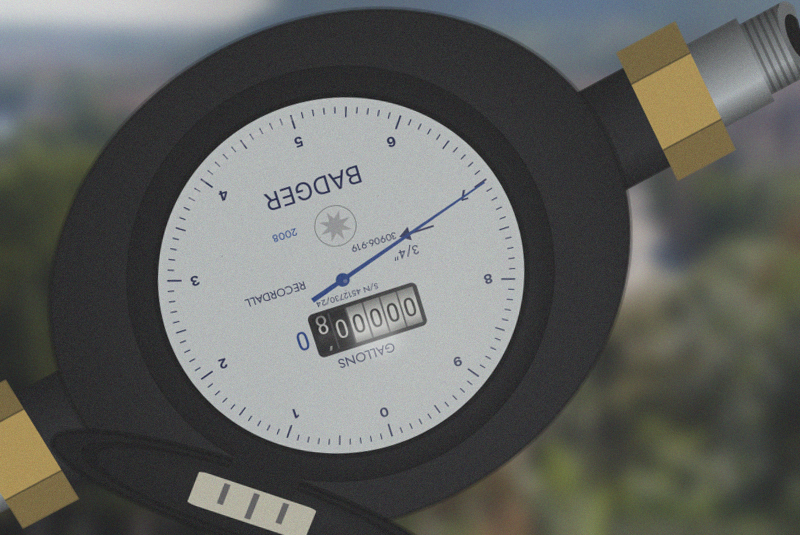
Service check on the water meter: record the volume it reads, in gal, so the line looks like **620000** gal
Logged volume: **77.0** gal
